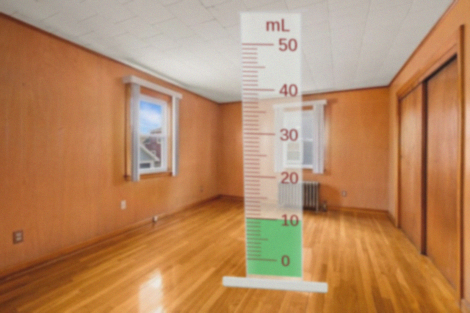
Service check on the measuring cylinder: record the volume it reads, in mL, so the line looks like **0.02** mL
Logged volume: **10** mL
